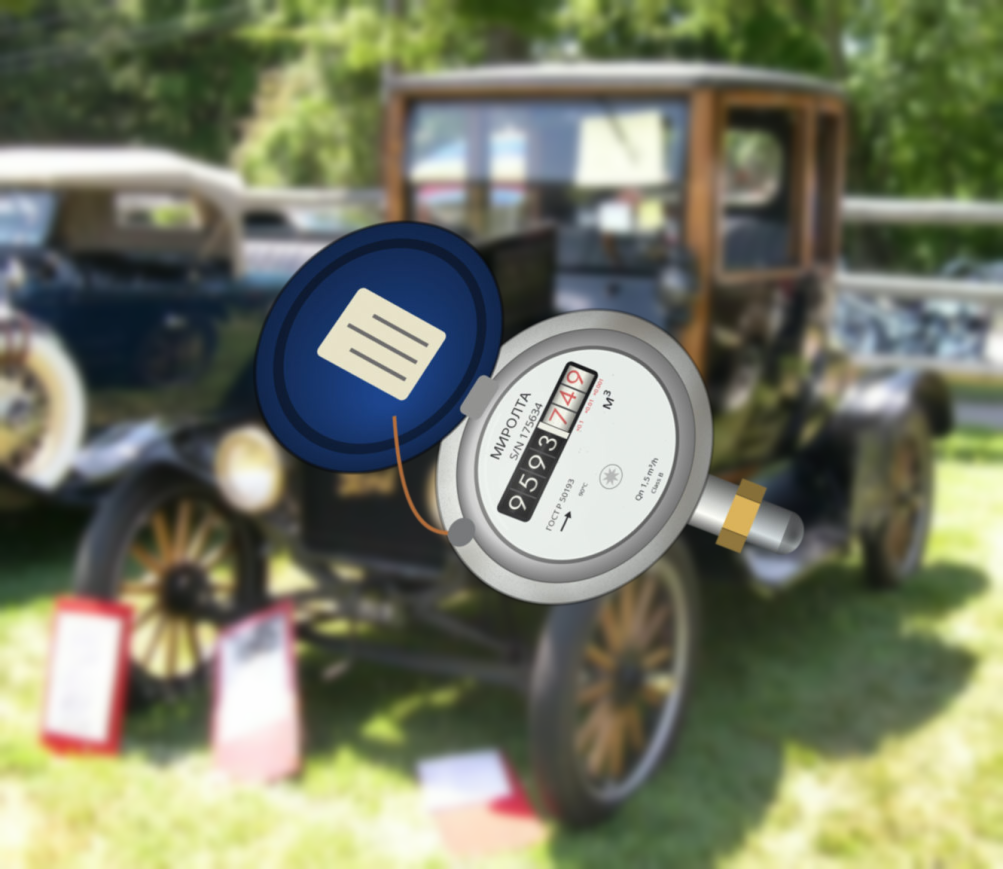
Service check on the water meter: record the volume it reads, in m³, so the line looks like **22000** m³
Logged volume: **9593.749** m³
